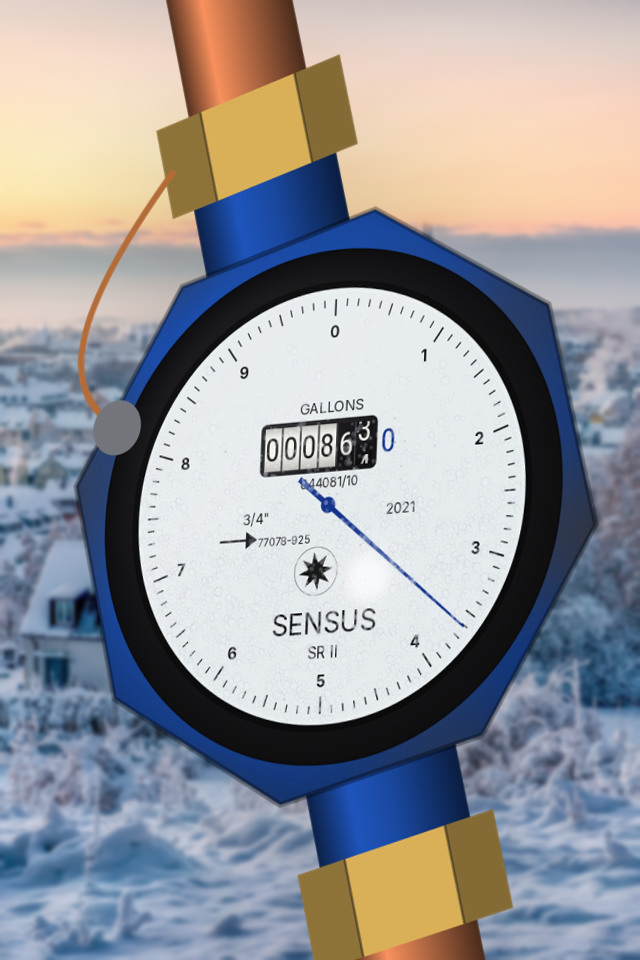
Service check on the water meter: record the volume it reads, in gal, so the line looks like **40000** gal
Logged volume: **8633.6** gal
